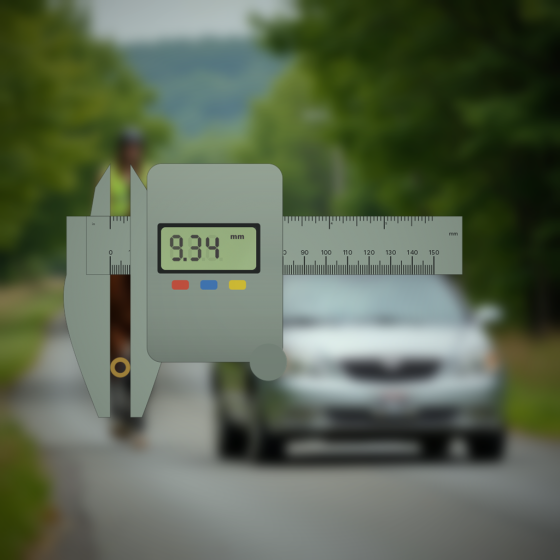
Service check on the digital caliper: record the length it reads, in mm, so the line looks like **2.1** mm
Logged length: **9.34** mm
